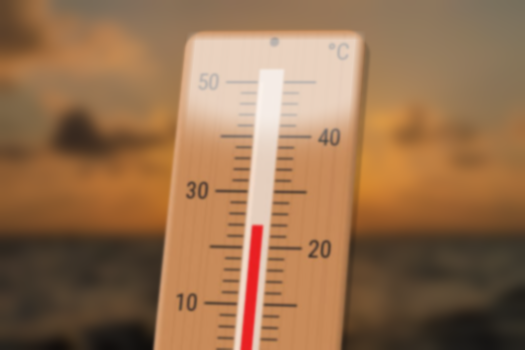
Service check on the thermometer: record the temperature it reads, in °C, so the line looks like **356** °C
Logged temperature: **24** °C
